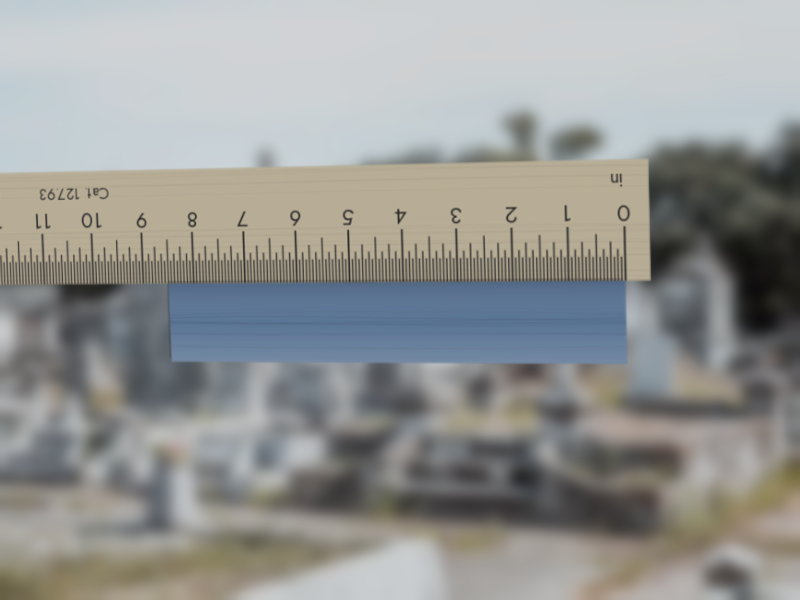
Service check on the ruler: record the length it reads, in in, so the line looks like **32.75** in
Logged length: **8.5** in
